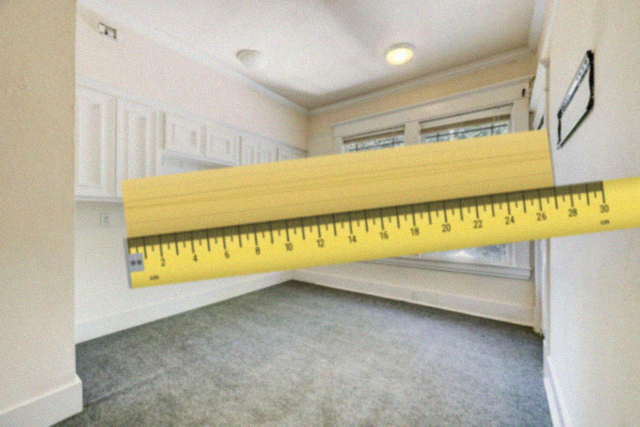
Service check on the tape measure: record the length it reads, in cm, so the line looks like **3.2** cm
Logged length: **27** cm
